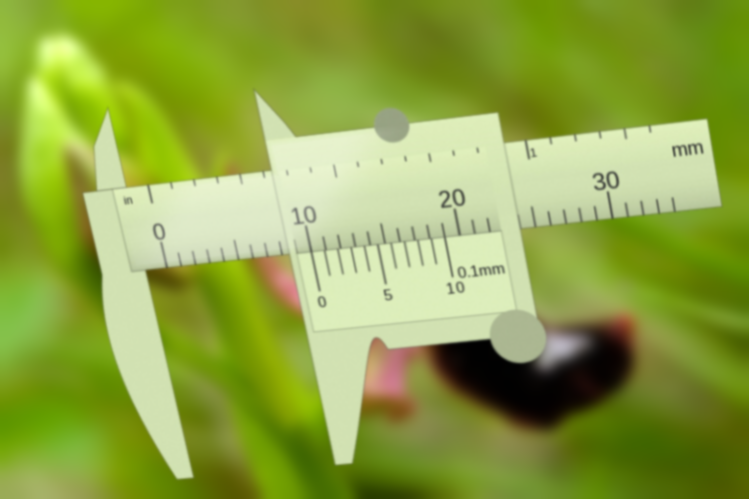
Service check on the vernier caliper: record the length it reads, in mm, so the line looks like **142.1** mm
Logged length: **10.0** mm
